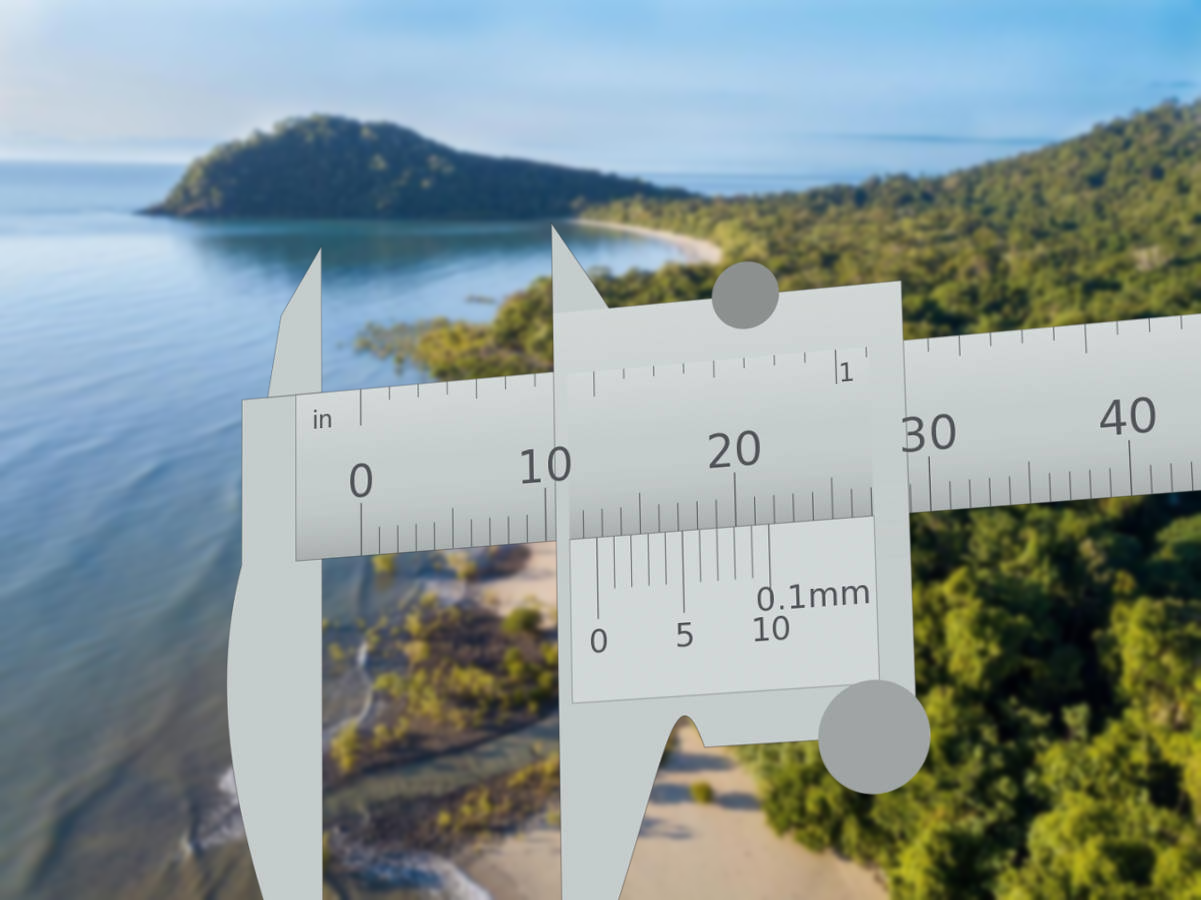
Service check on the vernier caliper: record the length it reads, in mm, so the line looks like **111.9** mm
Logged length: **12.7** mm
